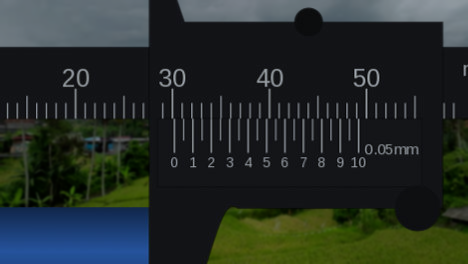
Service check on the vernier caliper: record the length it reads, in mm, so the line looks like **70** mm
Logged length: **30.2** mm
